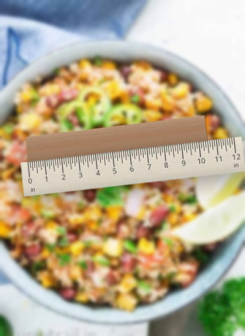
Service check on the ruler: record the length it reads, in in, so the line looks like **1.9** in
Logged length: **10.5** in
